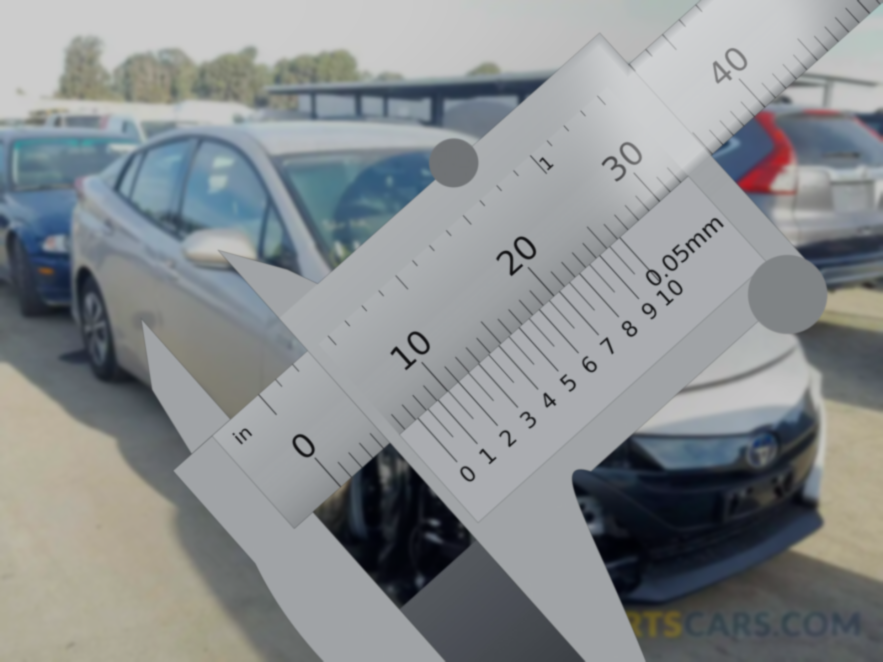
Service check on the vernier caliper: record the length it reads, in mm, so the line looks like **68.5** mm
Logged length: **7.2** mm
